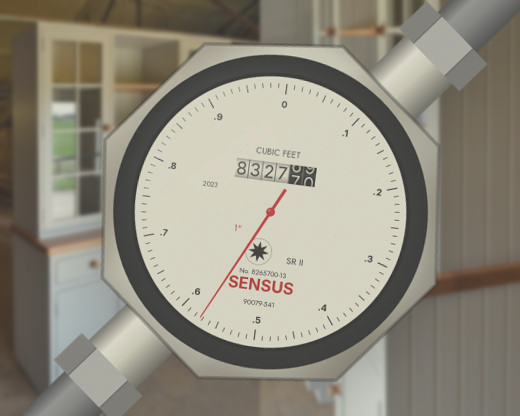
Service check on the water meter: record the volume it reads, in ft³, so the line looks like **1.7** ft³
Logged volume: **832769.57** ft³
